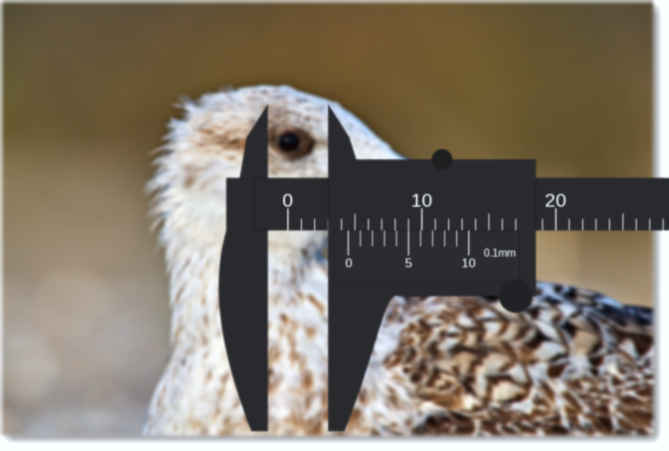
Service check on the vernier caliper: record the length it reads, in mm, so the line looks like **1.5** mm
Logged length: **4.5** mm
